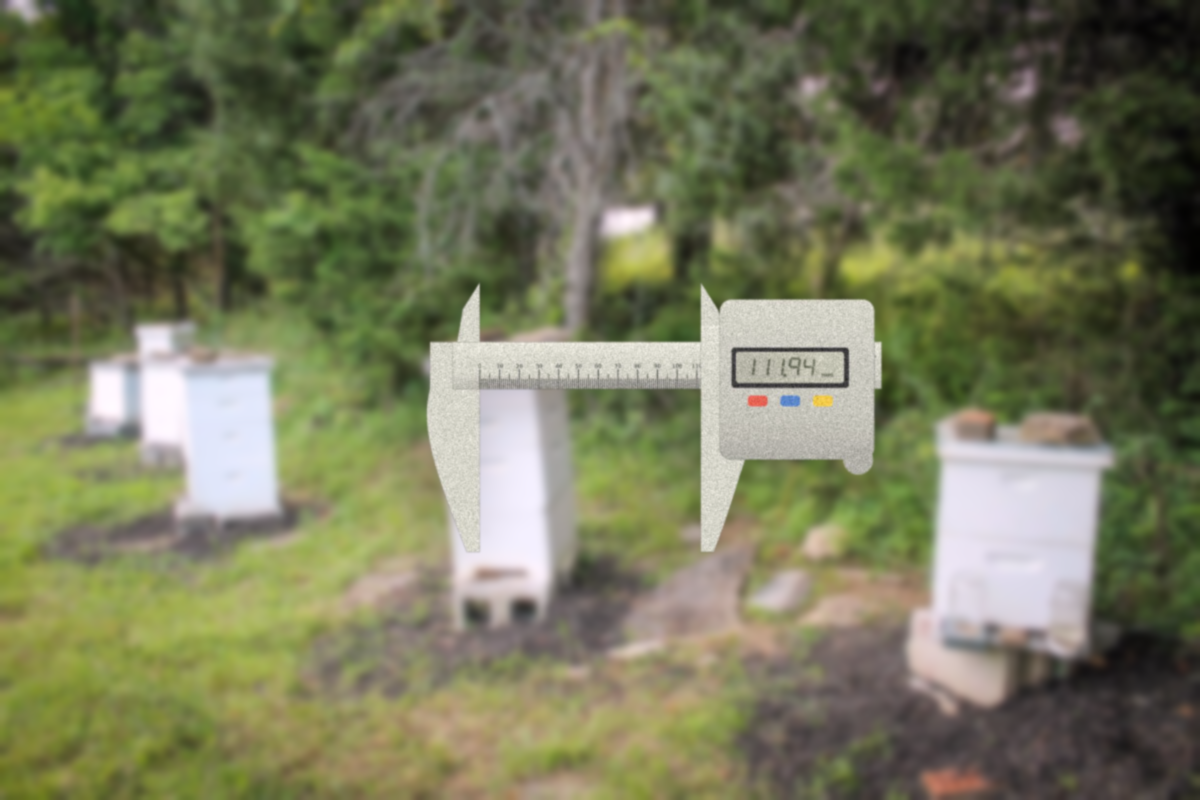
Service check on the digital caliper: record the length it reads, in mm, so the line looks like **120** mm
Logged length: **111.94** mm
